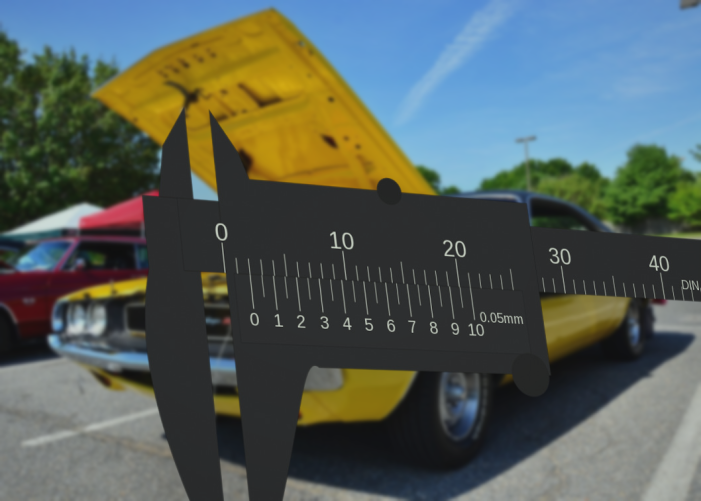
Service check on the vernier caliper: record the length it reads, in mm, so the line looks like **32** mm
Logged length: **2.0** mm
